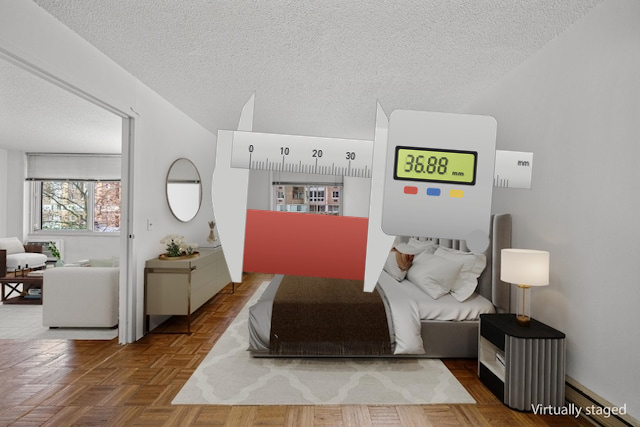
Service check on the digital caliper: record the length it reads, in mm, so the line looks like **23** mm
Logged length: **36.88** mm
